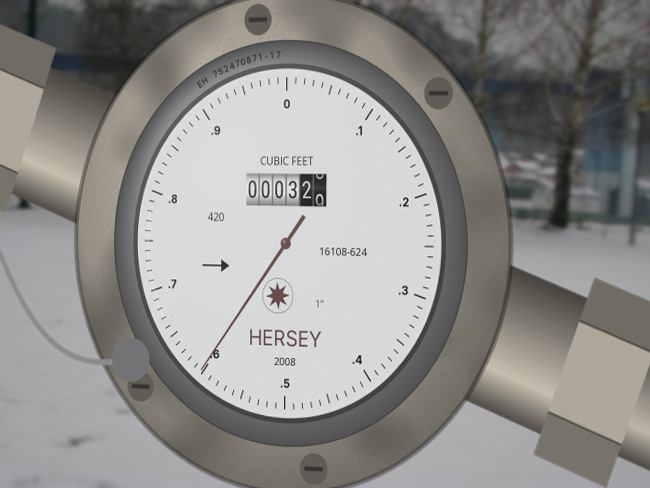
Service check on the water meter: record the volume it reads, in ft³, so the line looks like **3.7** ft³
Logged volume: **328.60** ft³
